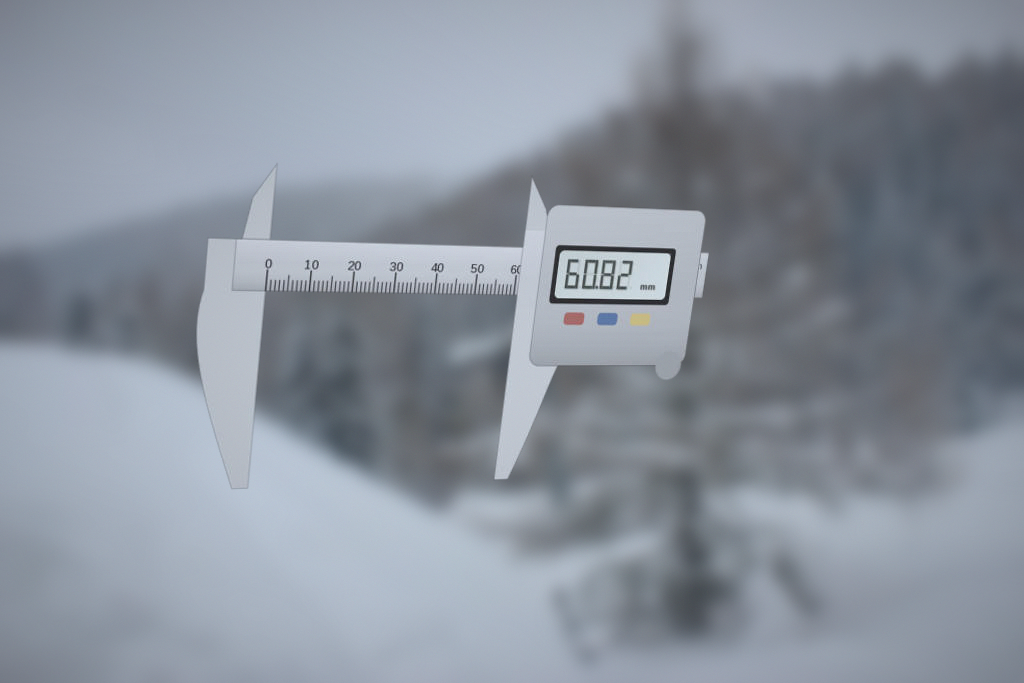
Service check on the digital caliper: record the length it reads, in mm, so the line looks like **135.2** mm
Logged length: **60.82** mm
